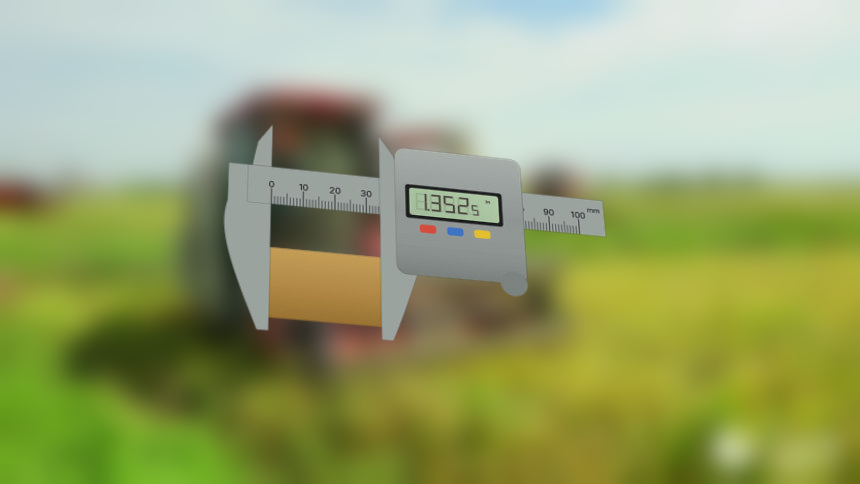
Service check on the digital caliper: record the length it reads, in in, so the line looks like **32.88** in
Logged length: **1.3525** in
